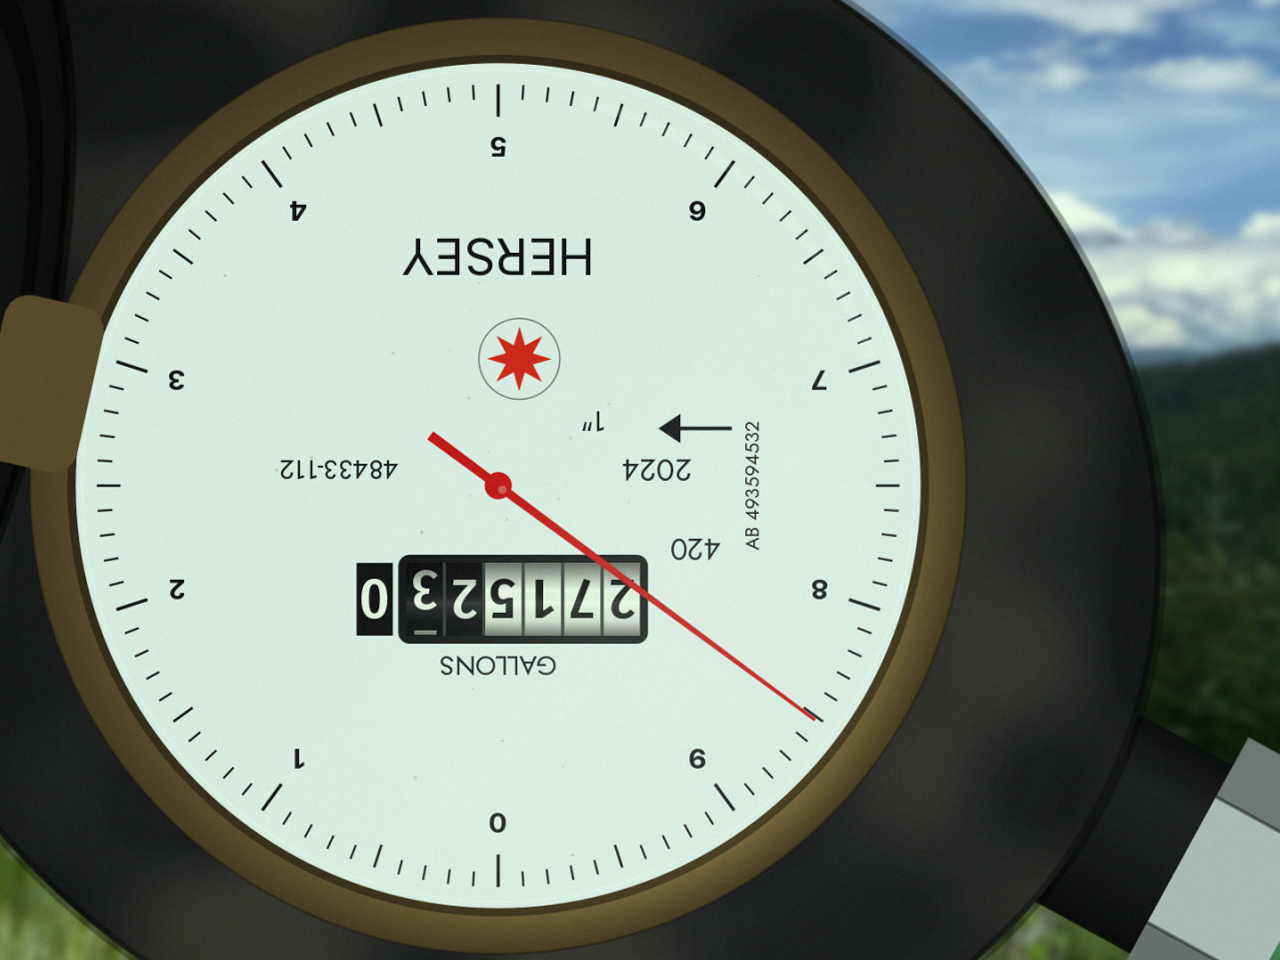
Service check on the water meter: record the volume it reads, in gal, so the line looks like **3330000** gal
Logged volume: **2715228.5** gal
